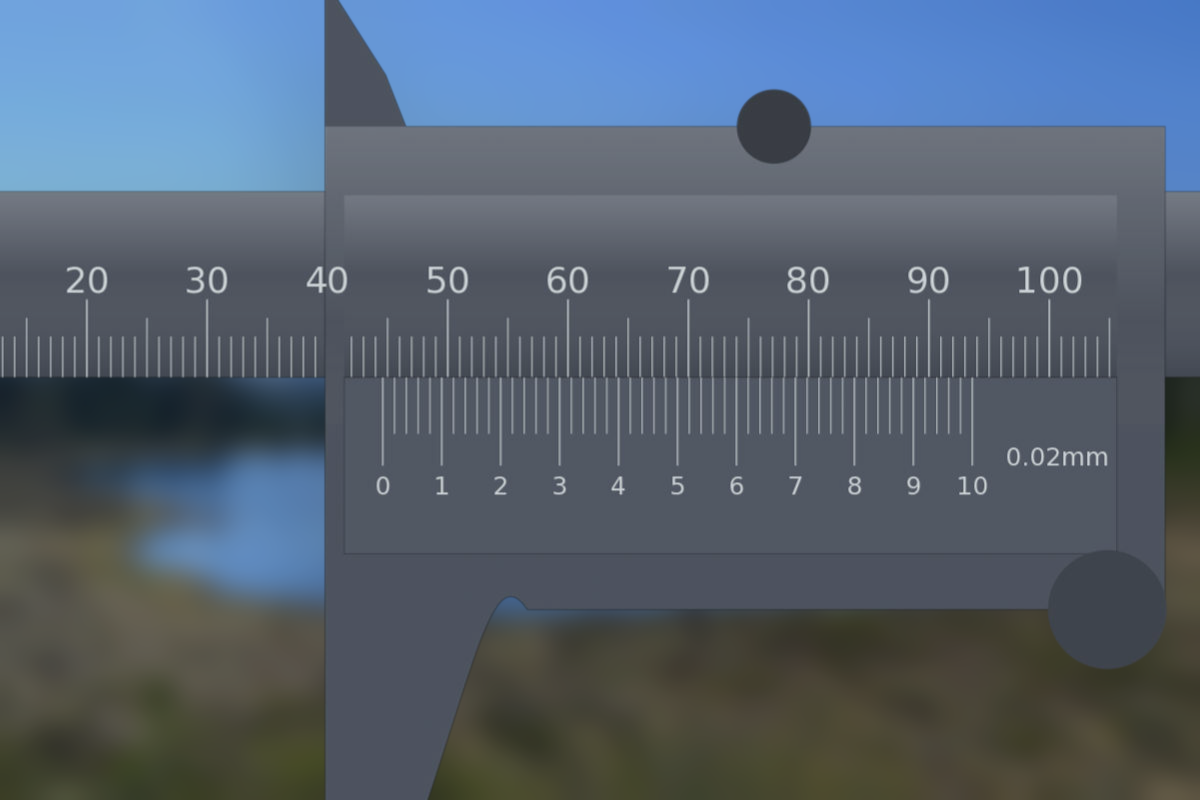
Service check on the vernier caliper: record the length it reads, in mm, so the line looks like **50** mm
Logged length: **44.6** mm
